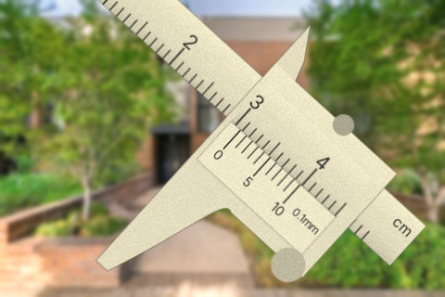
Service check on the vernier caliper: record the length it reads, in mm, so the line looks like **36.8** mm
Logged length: **30.8** mm
